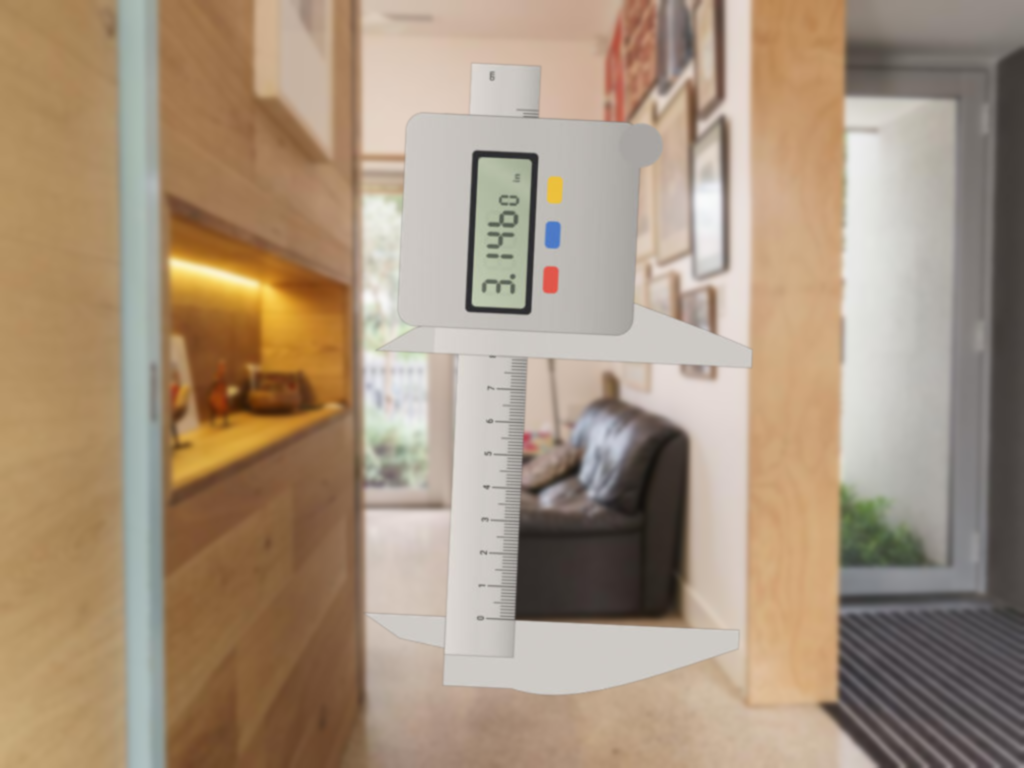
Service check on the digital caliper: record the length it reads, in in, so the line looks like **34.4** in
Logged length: **3.1460** in
